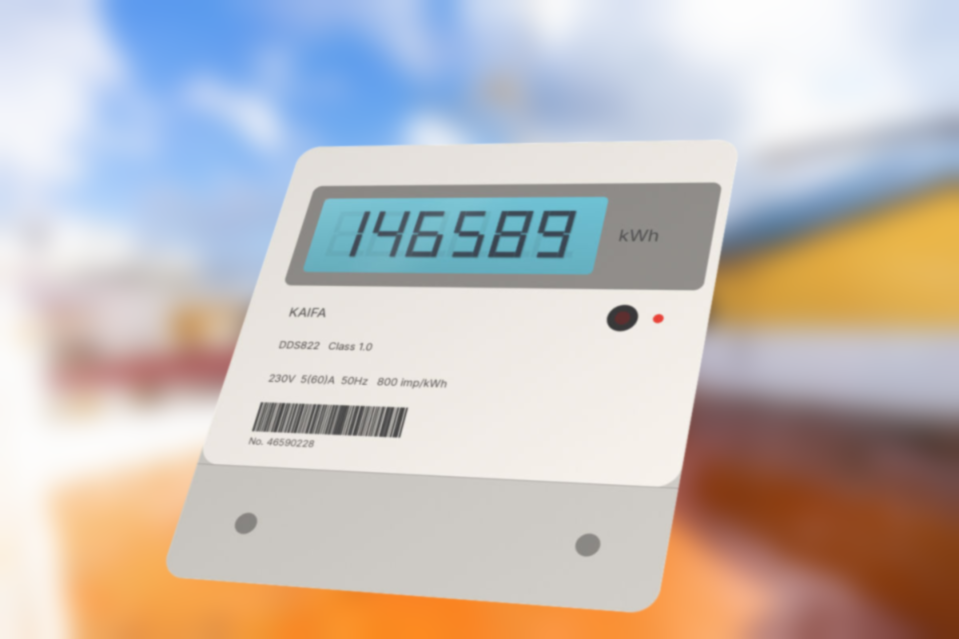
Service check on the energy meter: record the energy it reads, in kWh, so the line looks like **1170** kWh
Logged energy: **146589** kWh
